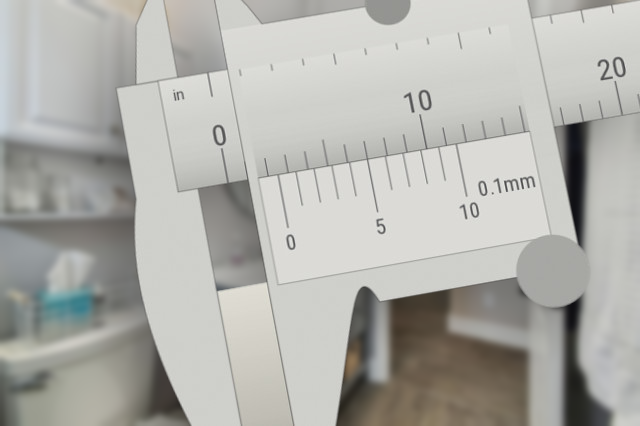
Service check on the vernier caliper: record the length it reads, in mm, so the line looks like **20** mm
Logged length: **2.5** mm
